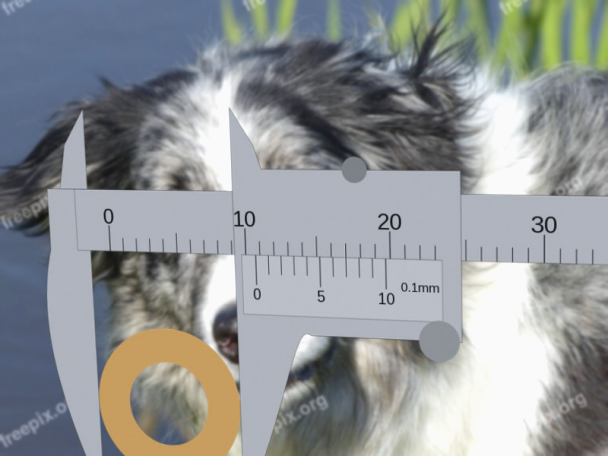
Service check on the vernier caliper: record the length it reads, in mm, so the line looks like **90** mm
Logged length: **10.7** mm
